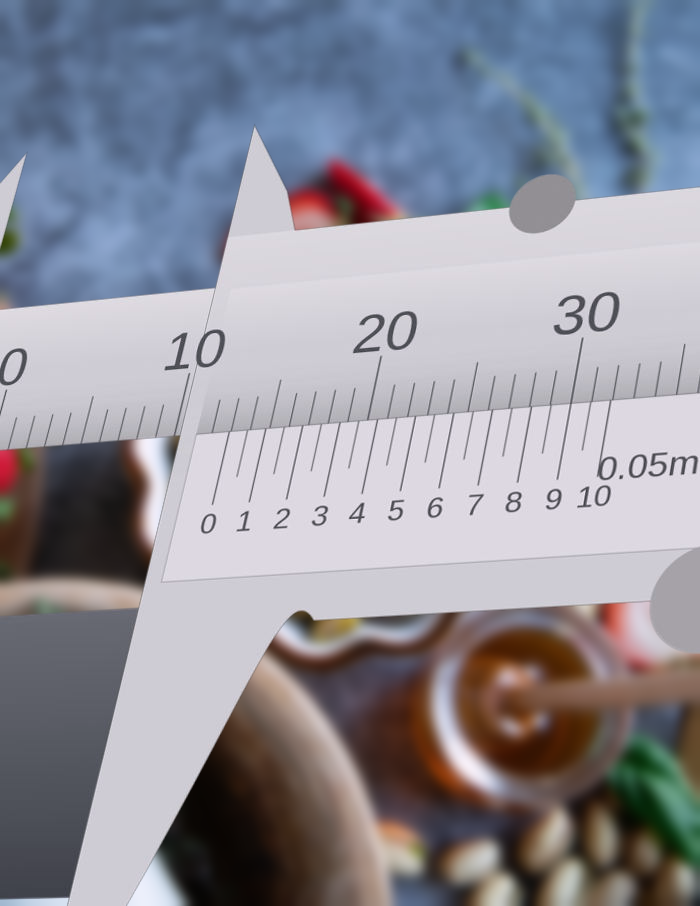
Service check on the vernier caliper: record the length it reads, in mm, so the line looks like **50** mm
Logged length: **12.9** mm
